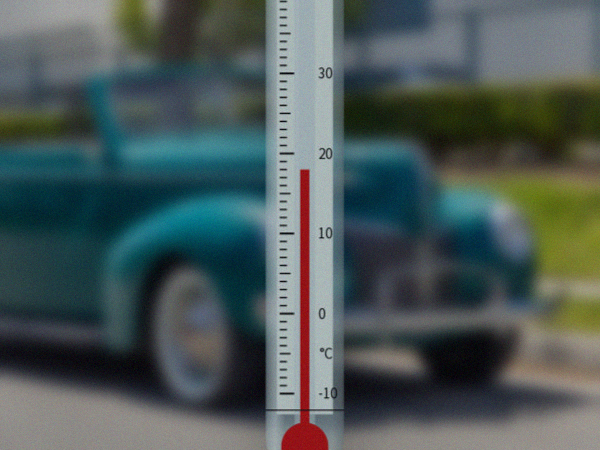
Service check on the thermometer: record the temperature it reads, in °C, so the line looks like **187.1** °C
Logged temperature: **18** °C
